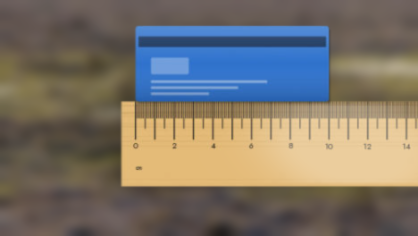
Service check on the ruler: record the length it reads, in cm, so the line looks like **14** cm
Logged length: **10** cm
